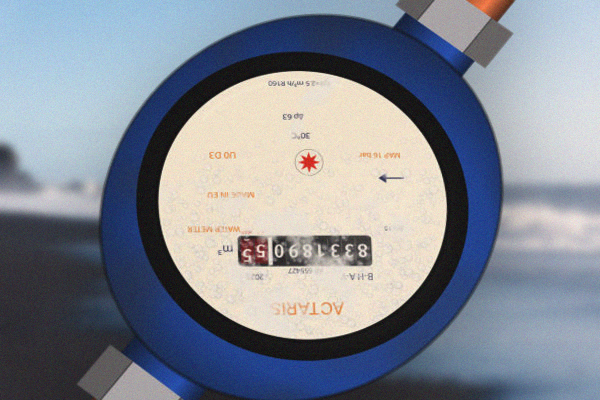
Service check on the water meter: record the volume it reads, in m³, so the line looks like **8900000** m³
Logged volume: **8331890.55** m³
